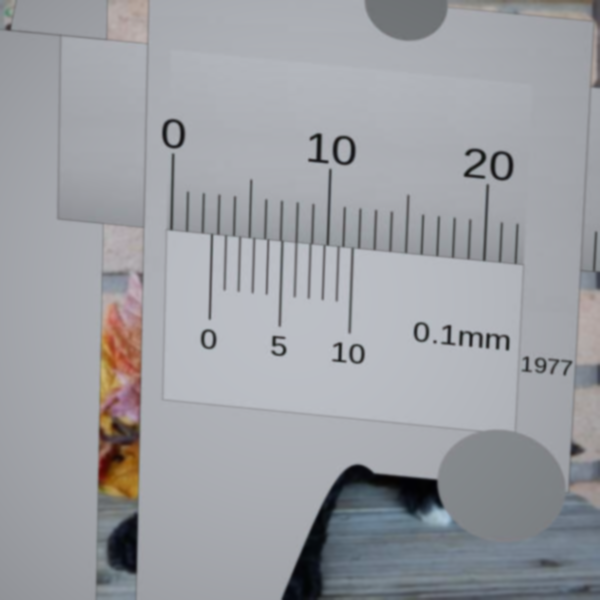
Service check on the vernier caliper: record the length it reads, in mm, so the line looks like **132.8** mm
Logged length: **2.6** mm
